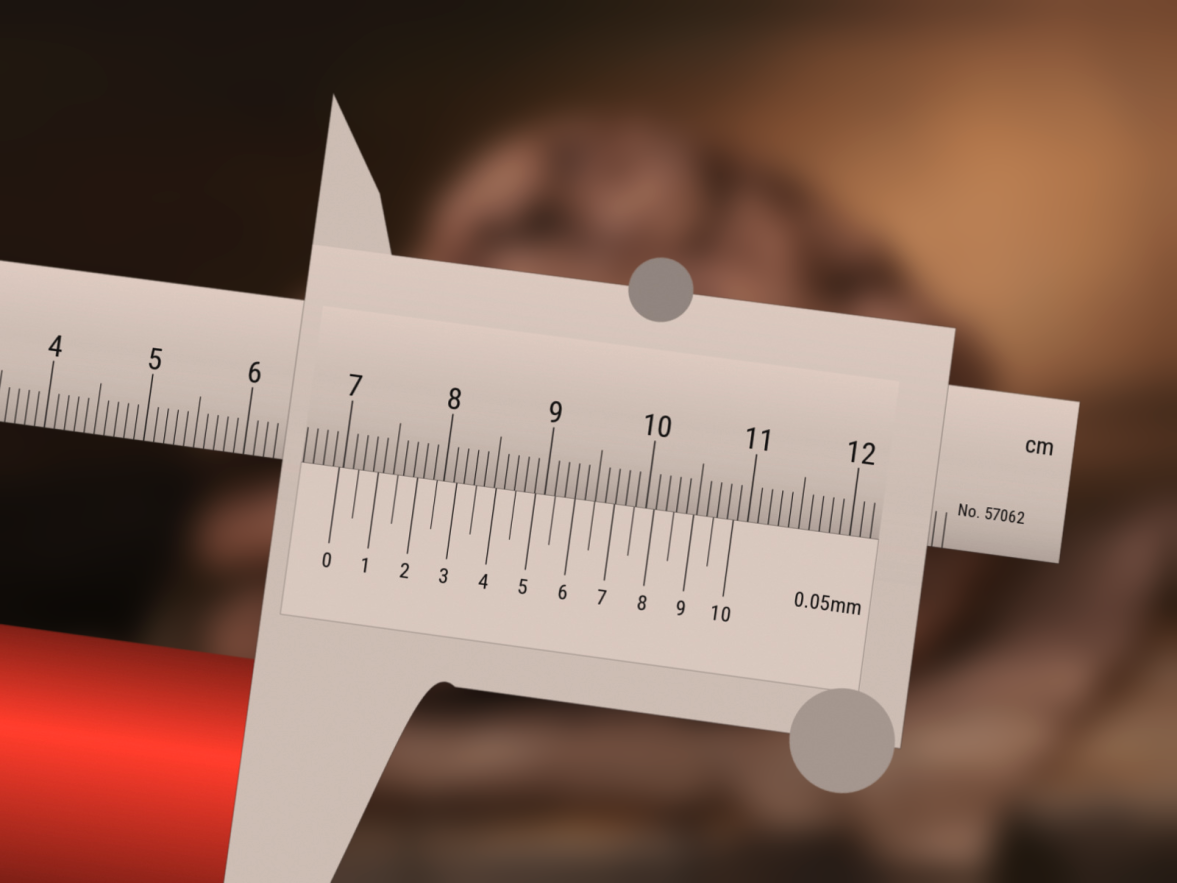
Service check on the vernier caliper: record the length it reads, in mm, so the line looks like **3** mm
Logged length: **69.6** mm
